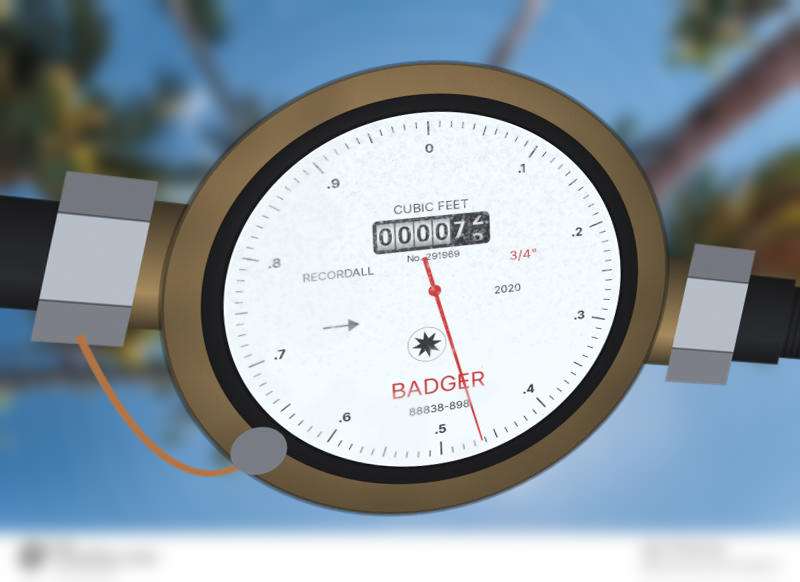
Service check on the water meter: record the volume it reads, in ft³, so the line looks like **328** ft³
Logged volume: **72.46** ft³
